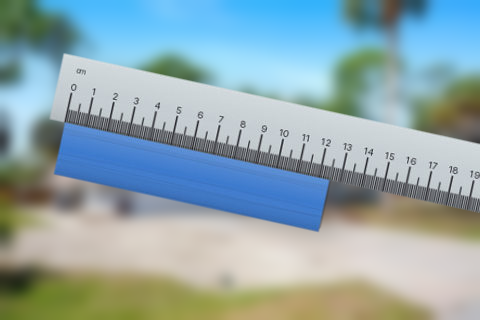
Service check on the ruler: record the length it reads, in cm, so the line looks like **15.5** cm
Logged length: **12.5** cm
